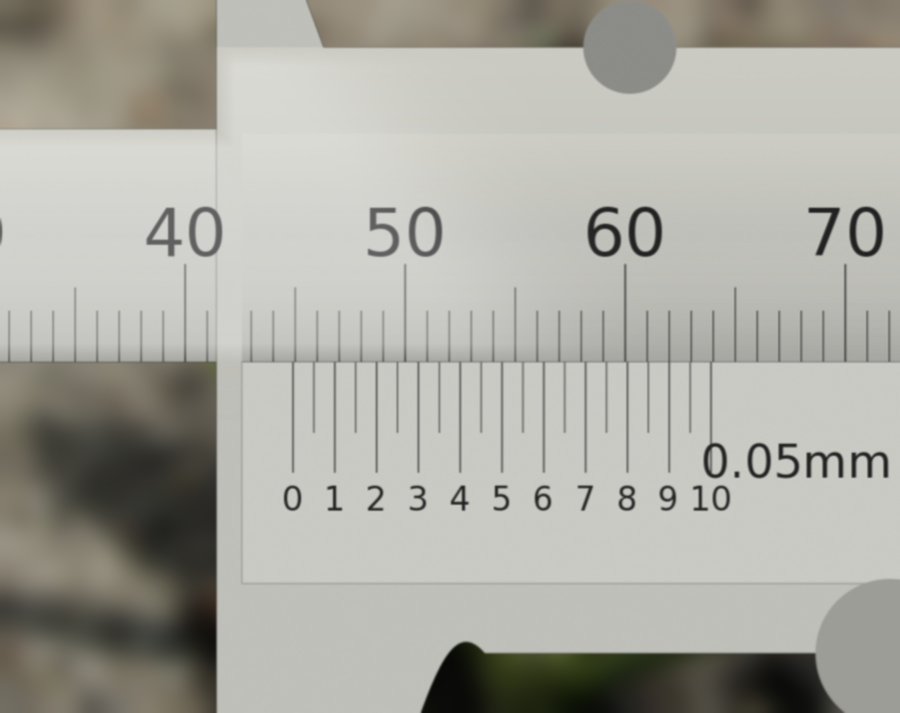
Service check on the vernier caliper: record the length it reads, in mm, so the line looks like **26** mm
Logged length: **44.9** mm
